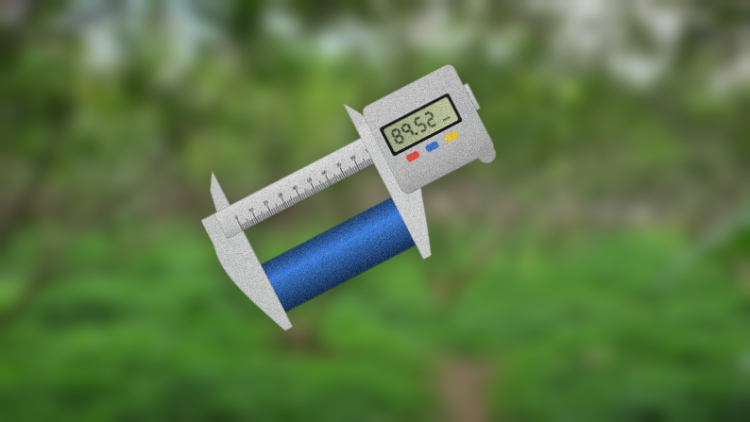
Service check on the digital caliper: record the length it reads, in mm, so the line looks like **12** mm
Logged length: **89.52** mm
